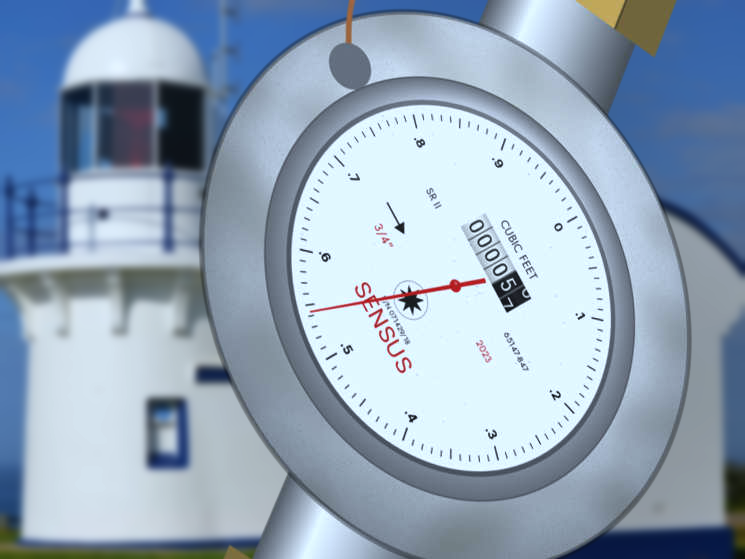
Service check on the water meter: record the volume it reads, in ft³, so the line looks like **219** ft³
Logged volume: **56.54** ft³
